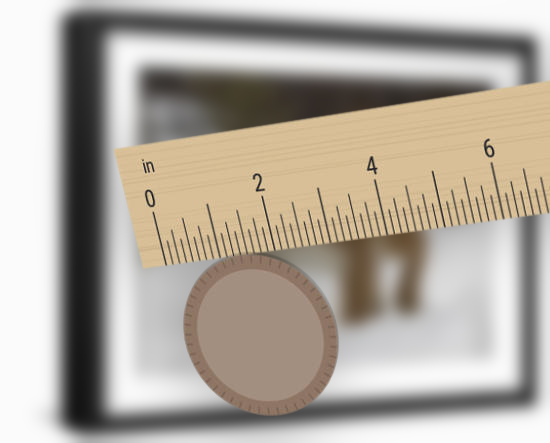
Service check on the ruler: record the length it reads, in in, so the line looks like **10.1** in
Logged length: **2.75** in
